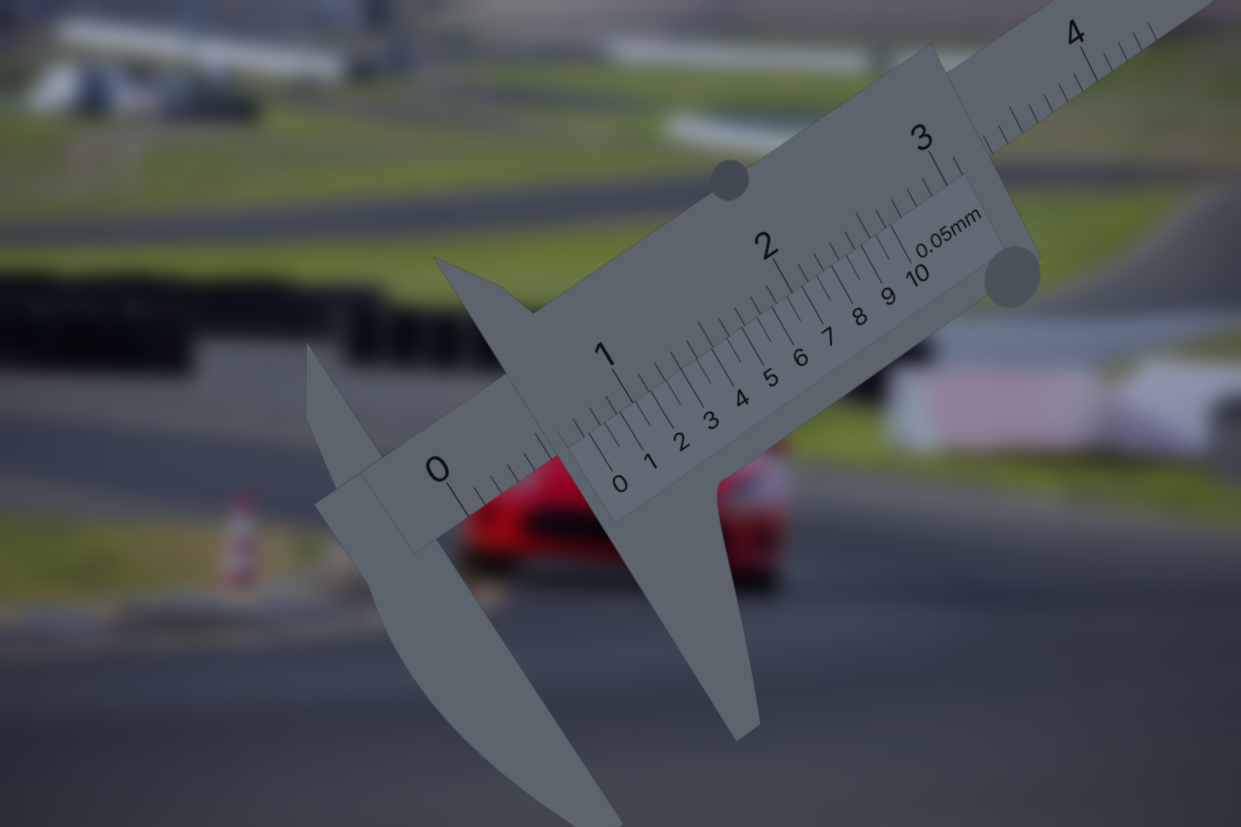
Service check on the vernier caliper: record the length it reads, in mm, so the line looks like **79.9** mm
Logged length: **7.3** mm
